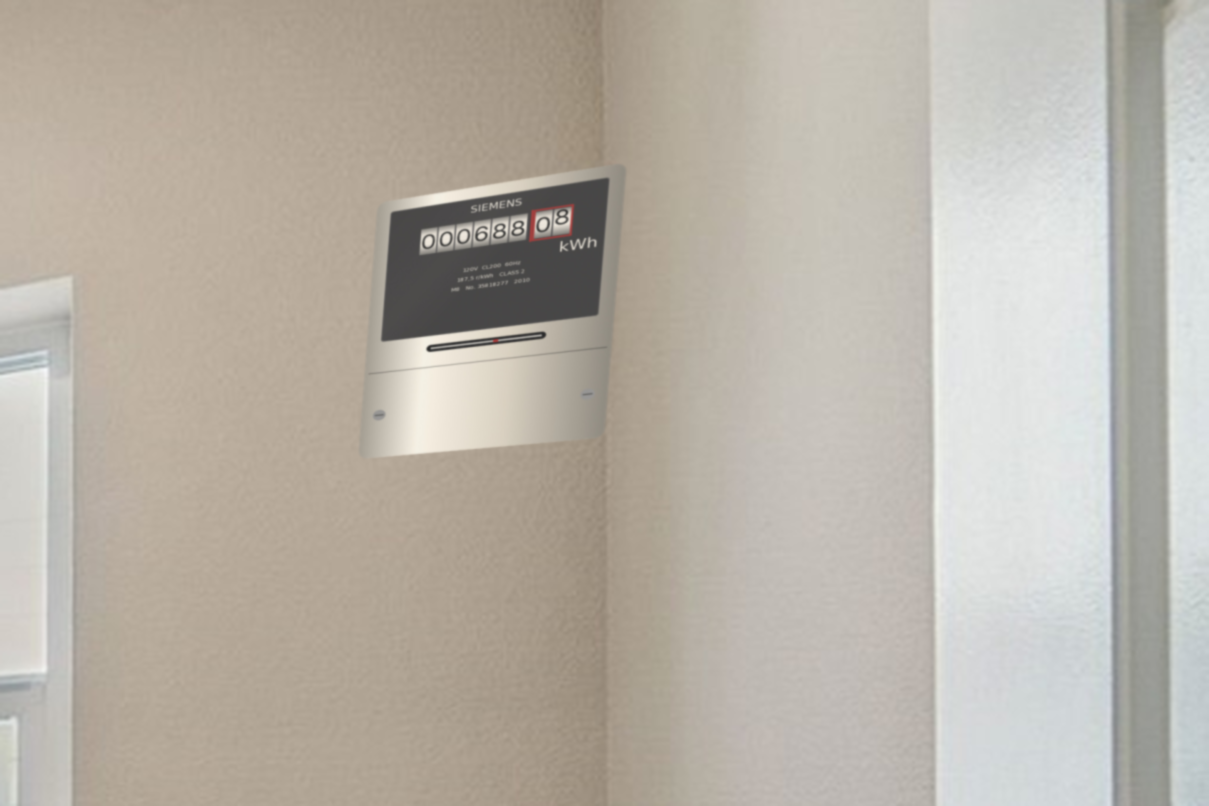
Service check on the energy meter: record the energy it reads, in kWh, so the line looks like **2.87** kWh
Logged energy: **688.08** kWh
